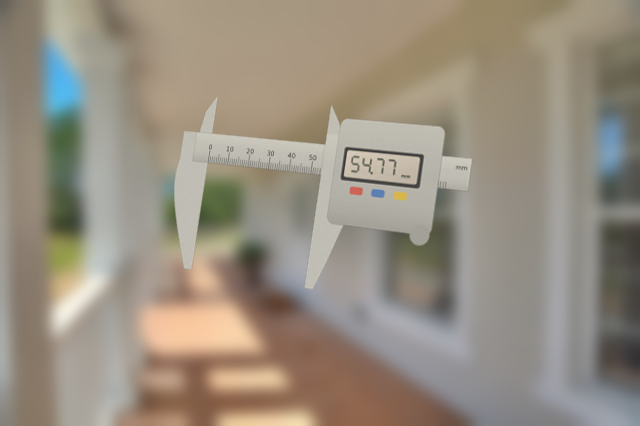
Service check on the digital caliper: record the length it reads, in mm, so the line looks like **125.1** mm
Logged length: **54.77** mm
